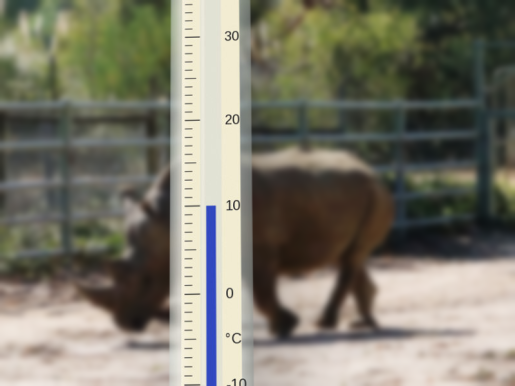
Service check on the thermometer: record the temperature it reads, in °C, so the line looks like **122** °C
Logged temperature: **10** °C
